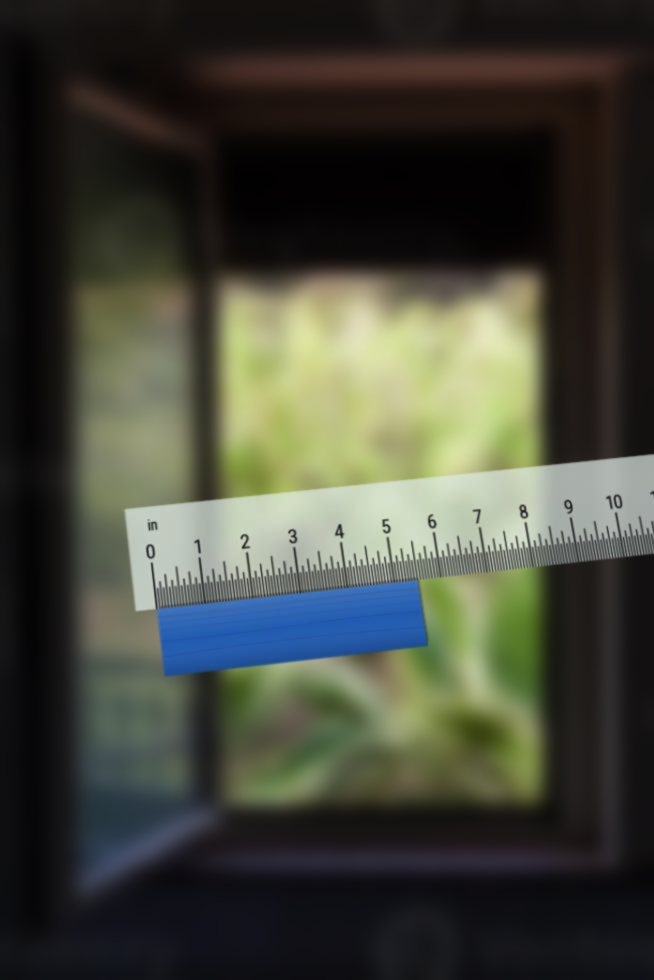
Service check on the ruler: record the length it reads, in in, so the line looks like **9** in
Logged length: **5.5** in
